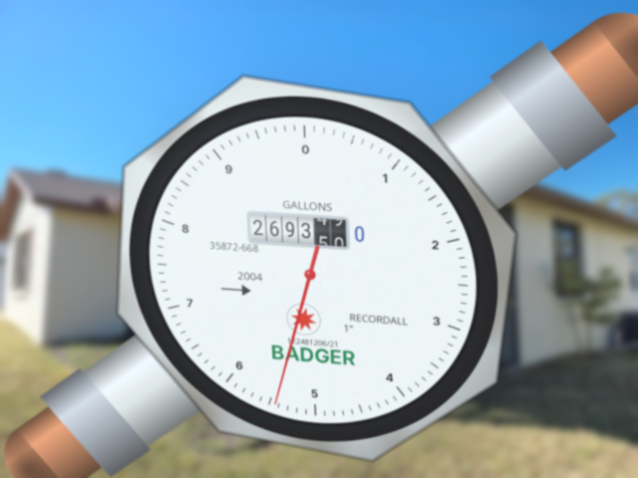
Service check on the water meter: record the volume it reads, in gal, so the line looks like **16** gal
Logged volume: **2693495.4** gal
